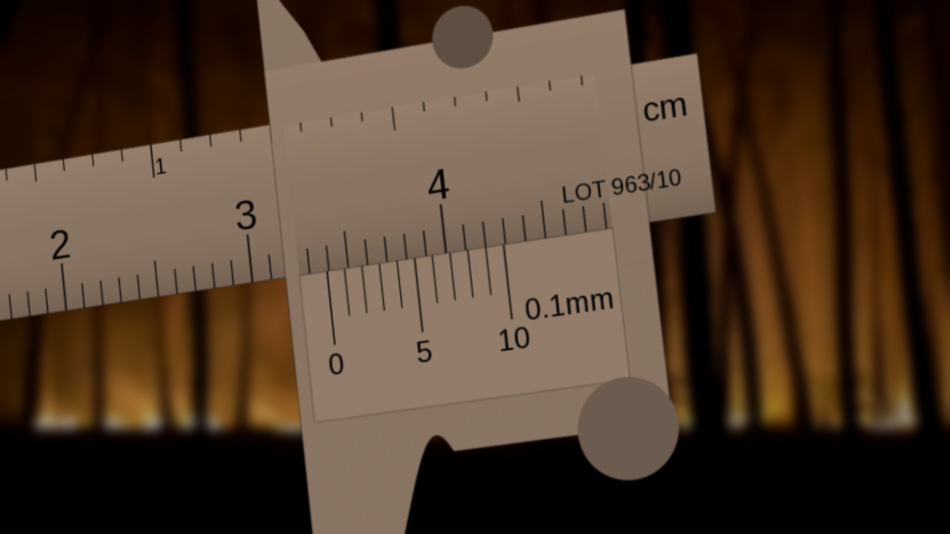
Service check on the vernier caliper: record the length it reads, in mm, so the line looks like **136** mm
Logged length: **33.9** mm
